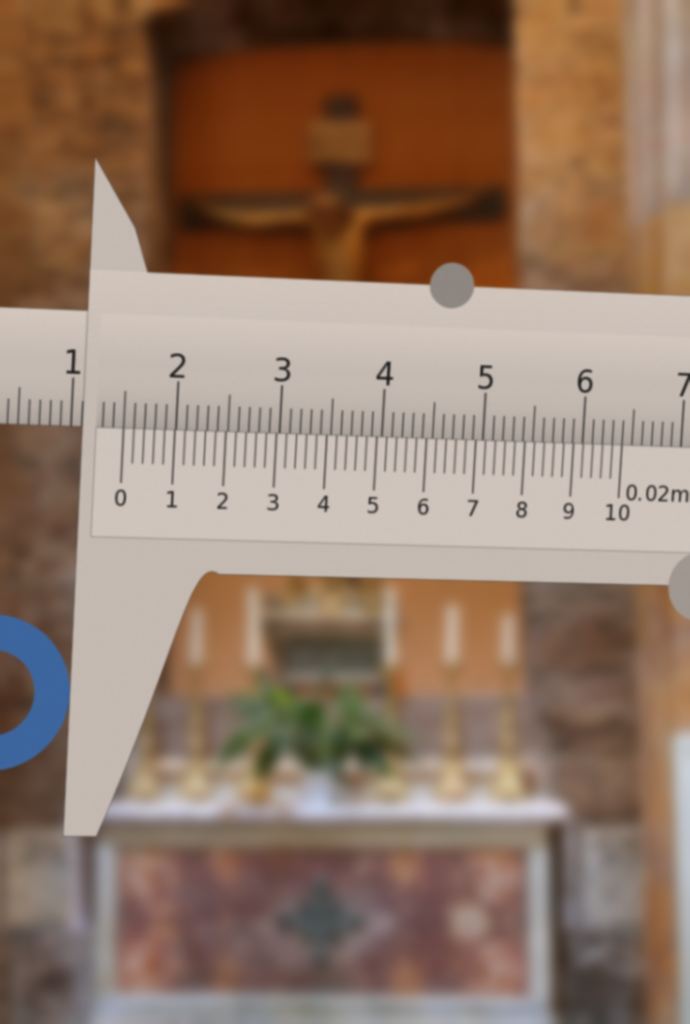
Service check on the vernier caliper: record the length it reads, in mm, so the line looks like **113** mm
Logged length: **15.0** mm
